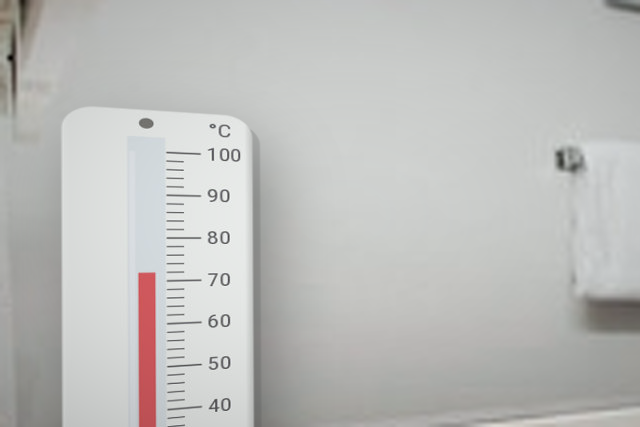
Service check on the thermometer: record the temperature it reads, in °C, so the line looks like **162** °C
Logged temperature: **72** °C
